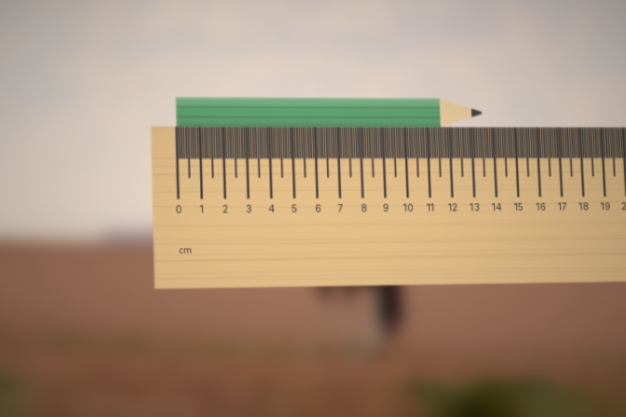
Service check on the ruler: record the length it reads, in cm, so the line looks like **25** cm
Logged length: **13.5** cm
